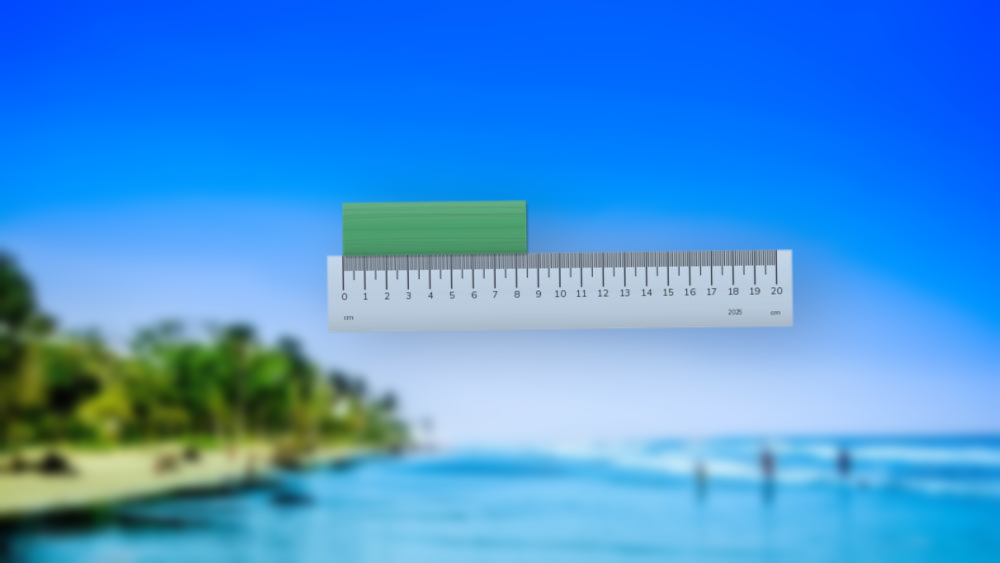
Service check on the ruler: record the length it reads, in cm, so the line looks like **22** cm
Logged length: **8.5** cm
